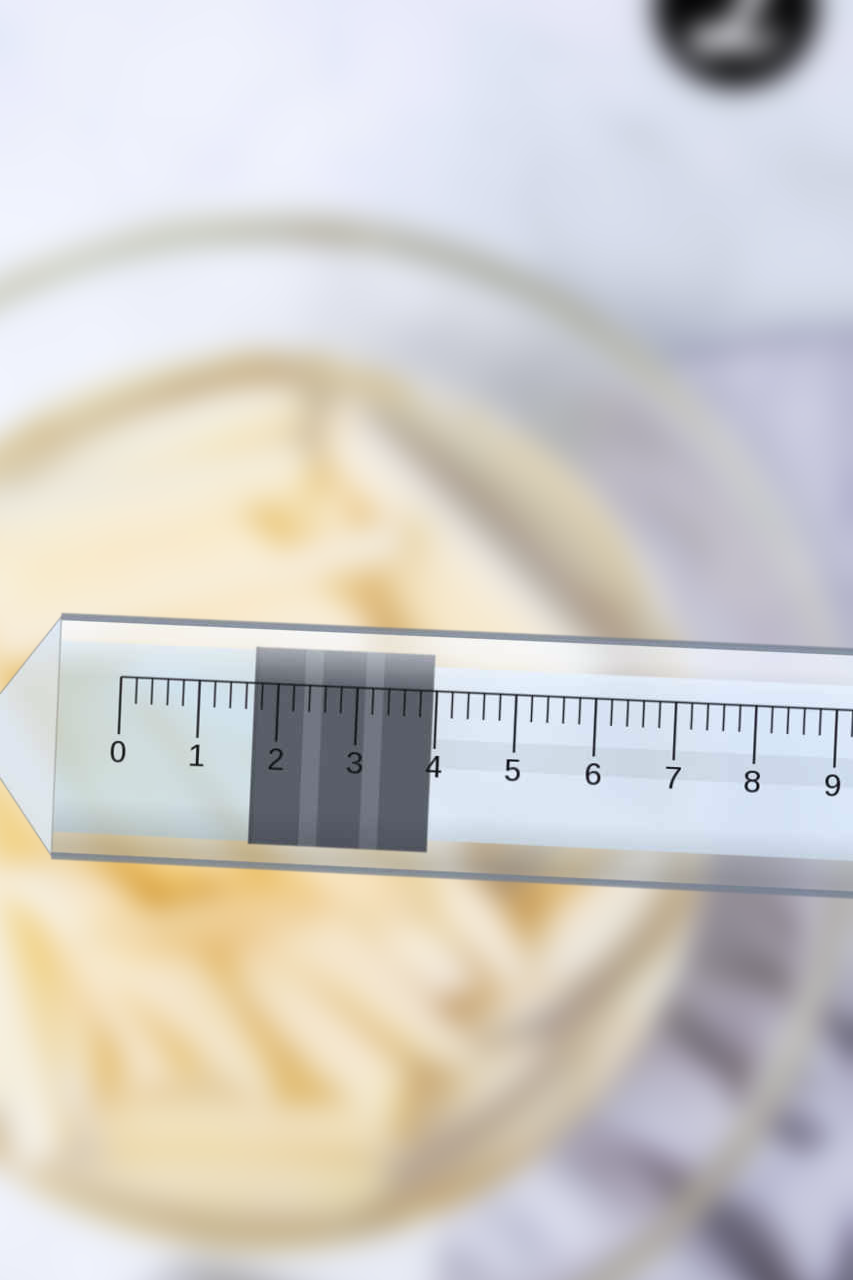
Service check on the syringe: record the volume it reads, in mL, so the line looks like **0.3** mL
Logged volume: **1.7** mL
